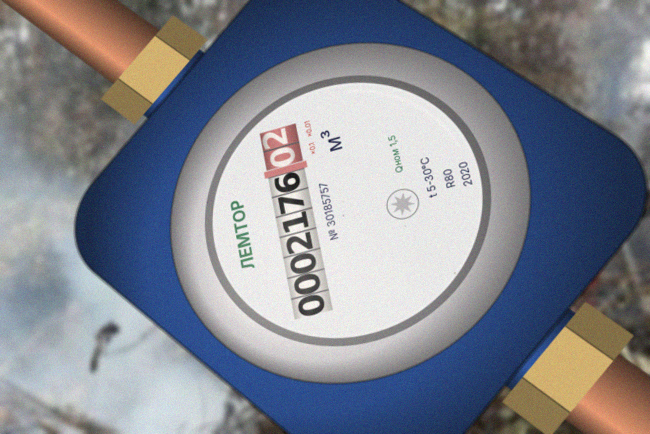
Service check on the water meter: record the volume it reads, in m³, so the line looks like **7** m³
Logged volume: **2176.02** m³
